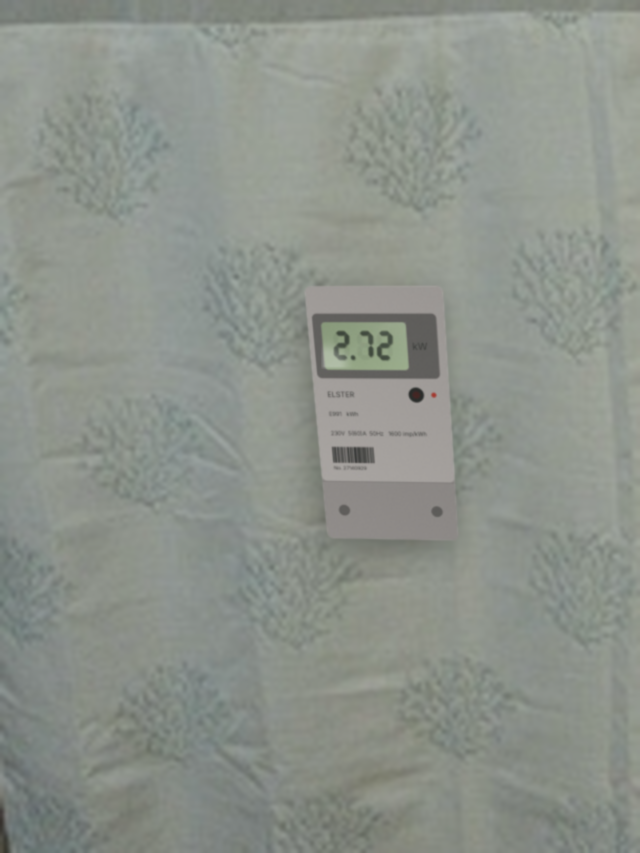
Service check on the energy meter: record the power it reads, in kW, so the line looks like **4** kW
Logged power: **2.72** kW
